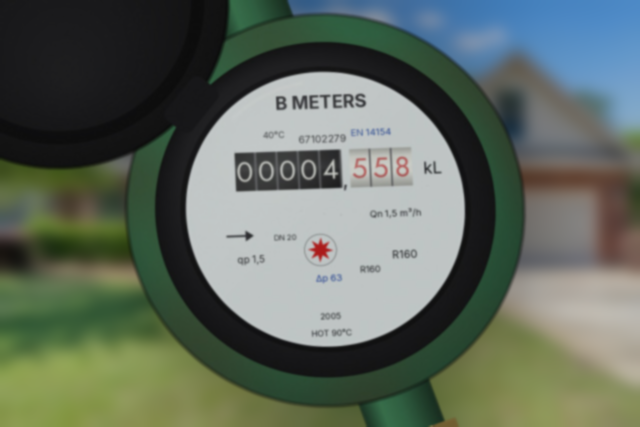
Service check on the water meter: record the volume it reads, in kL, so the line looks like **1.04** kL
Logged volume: **4.558** kL
